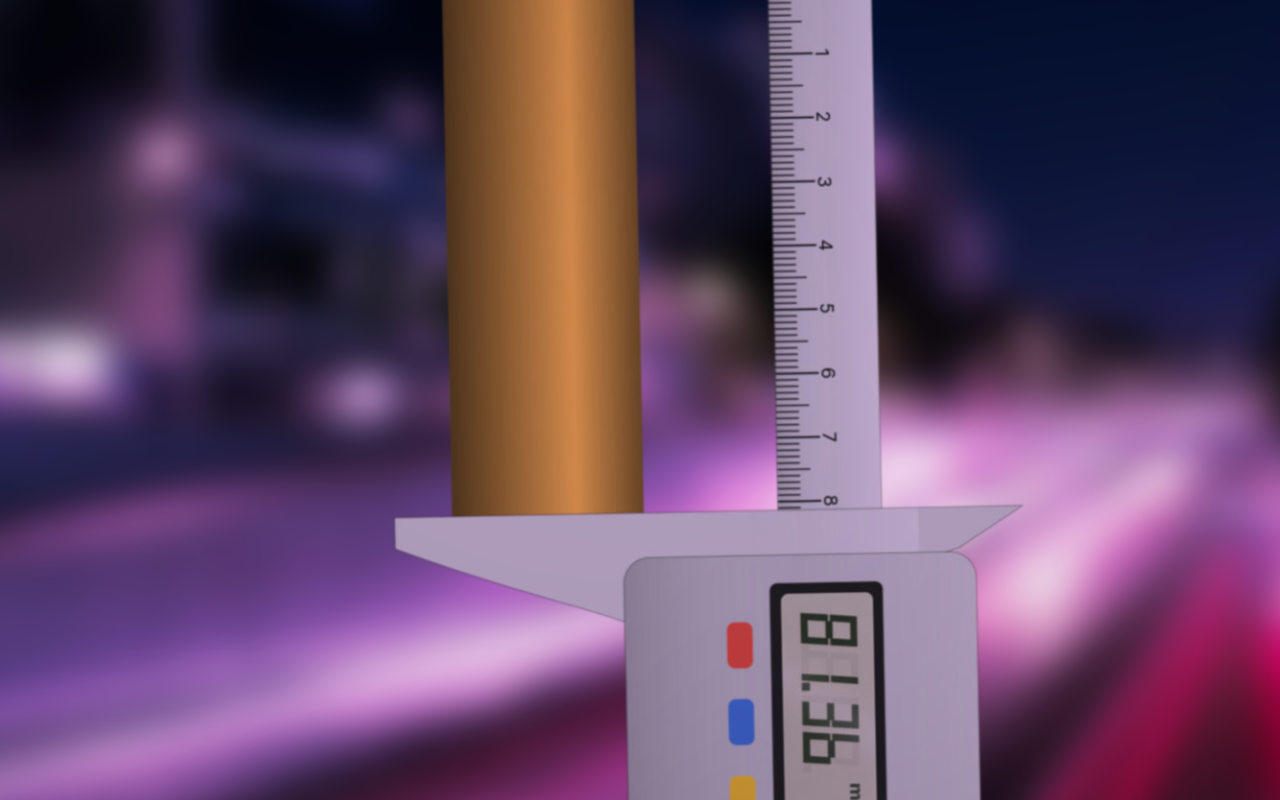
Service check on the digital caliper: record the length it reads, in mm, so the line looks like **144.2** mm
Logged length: **81.36** mm
